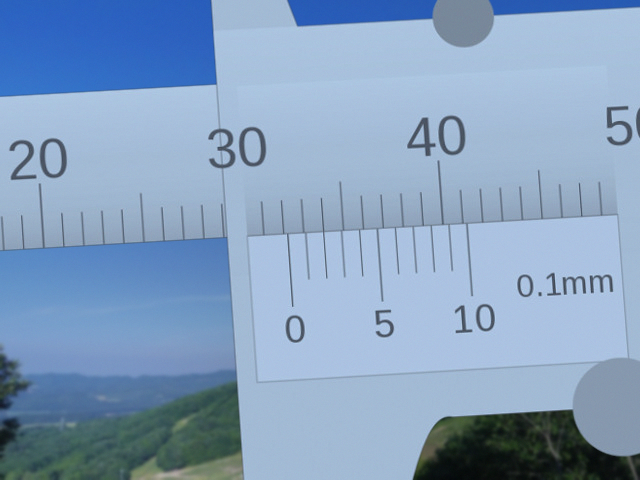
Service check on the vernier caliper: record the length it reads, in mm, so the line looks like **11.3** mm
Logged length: **32.2** mm
